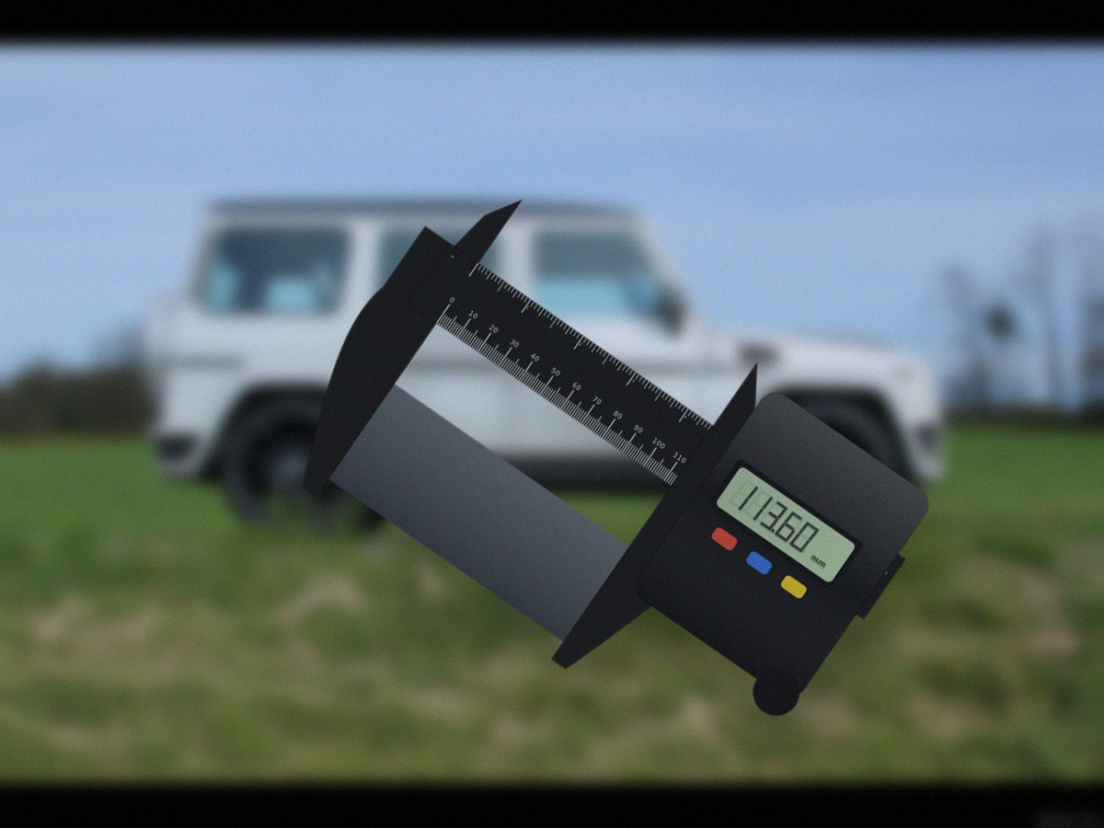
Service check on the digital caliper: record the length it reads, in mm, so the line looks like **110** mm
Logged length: **113.60** mm
